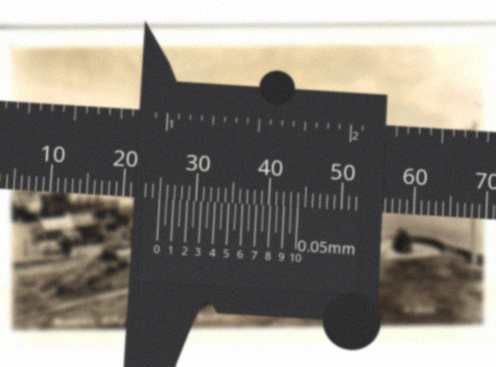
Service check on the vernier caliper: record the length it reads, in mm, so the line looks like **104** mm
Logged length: **25.0** mm
